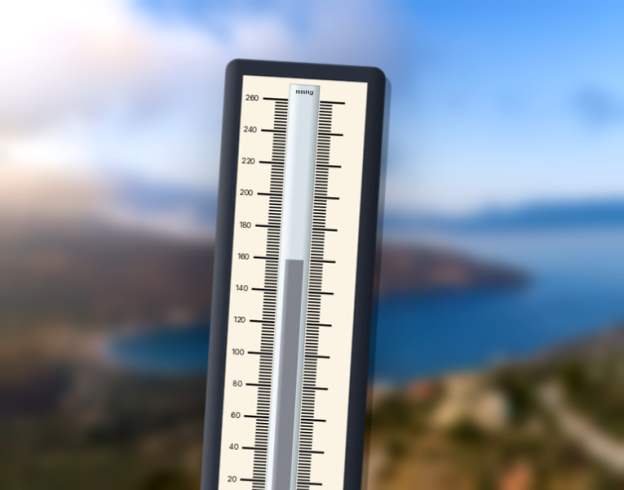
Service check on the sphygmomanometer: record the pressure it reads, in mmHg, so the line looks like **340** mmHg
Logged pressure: **160** mmHg
